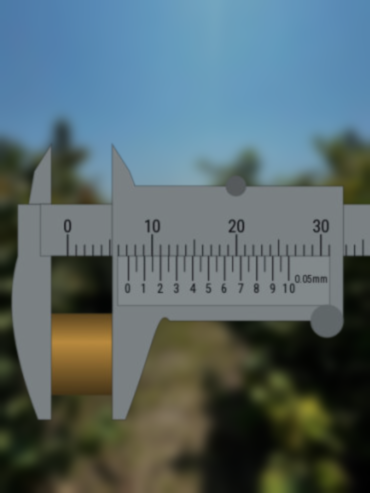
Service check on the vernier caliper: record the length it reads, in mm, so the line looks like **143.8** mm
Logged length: **7.2** mm
